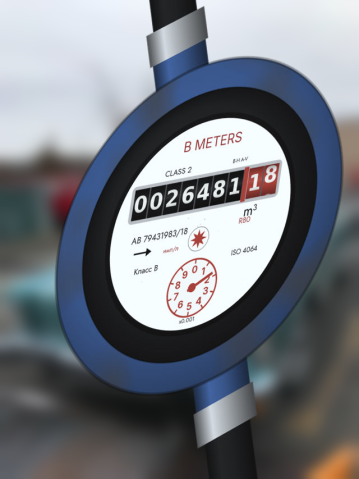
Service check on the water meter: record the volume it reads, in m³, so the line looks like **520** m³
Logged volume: **26481.181** m³
